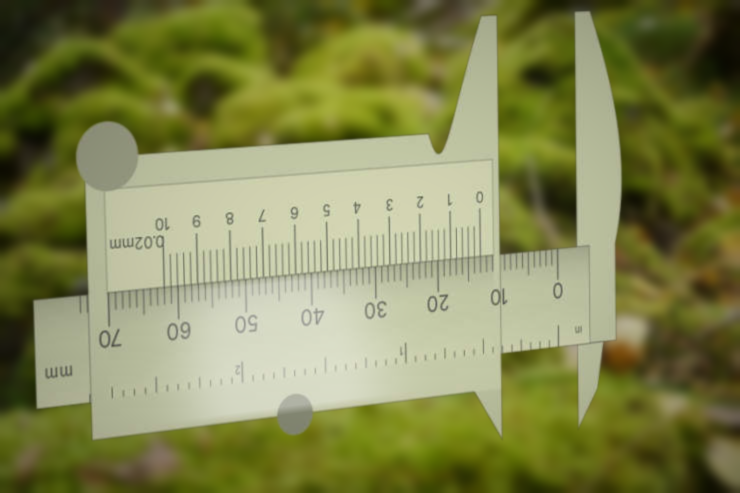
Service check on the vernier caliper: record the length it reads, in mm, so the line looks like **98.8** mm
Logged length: **13.0** mm
